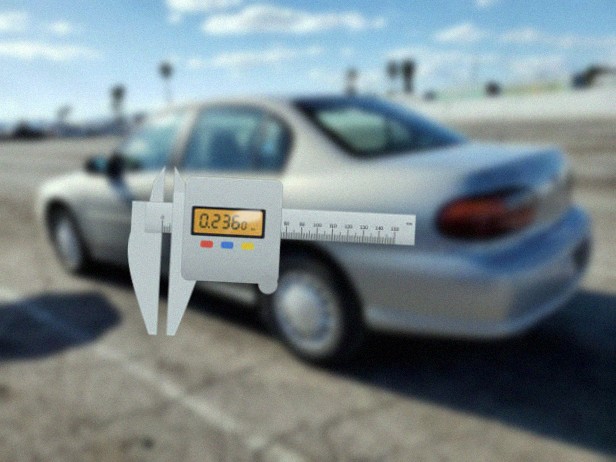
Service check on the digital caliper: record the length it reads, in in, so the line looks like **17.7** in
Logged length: **0.2360** in
